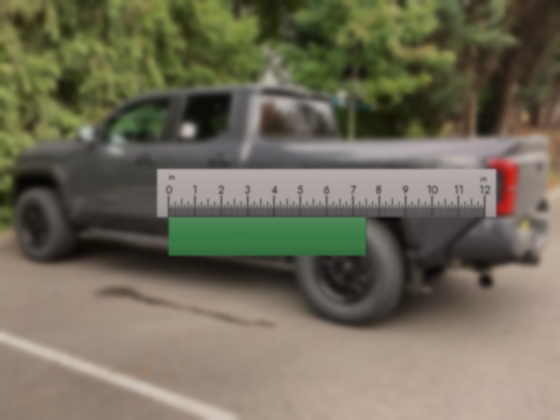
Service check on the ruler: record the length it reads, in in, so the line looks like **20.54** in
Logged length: **7.5** in
